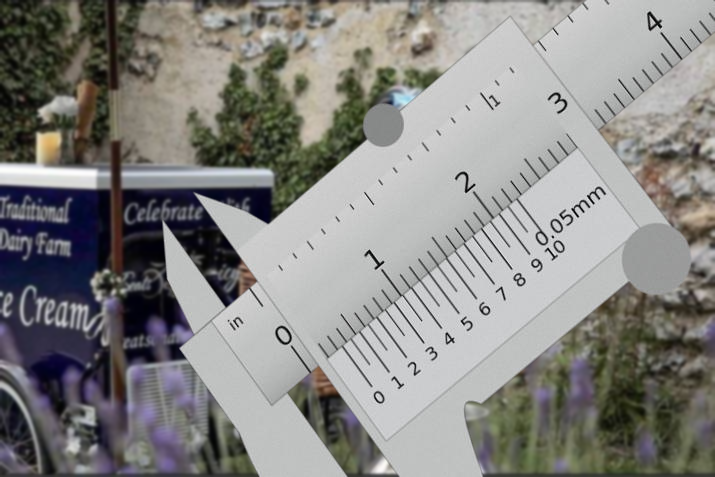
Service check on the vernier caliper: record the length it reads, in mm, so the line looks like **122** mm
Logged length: **3.5** mm
